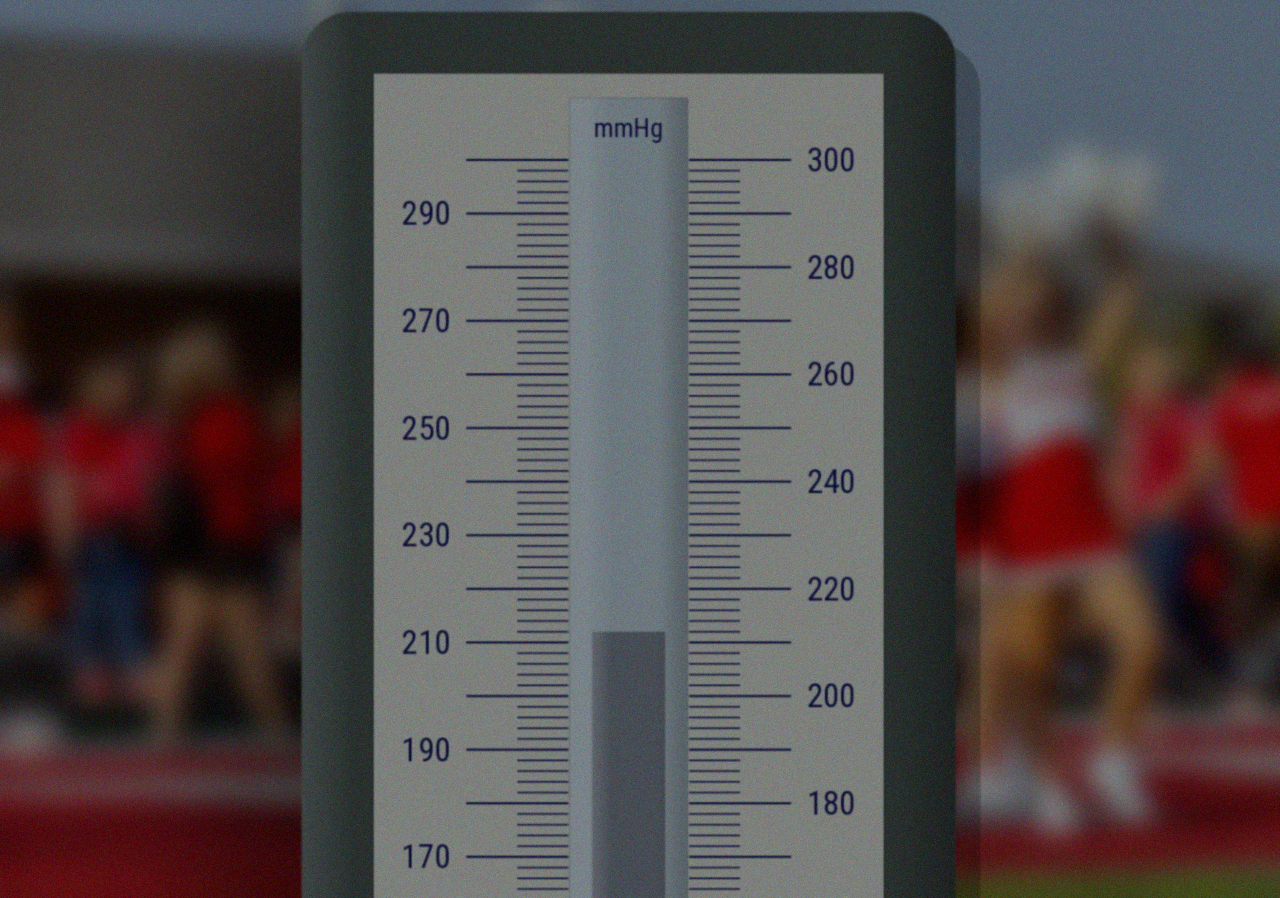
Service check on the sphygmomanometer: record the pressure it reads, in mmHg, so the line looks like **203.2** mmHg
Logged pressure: **212** mmHg
